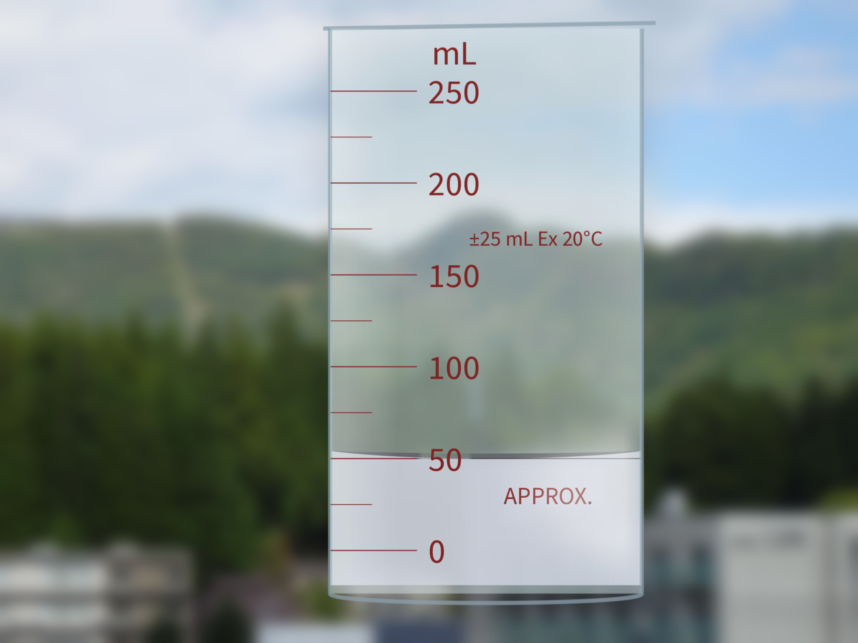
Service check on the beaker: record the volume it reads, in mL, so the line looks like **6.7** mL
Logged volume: **50** mL
